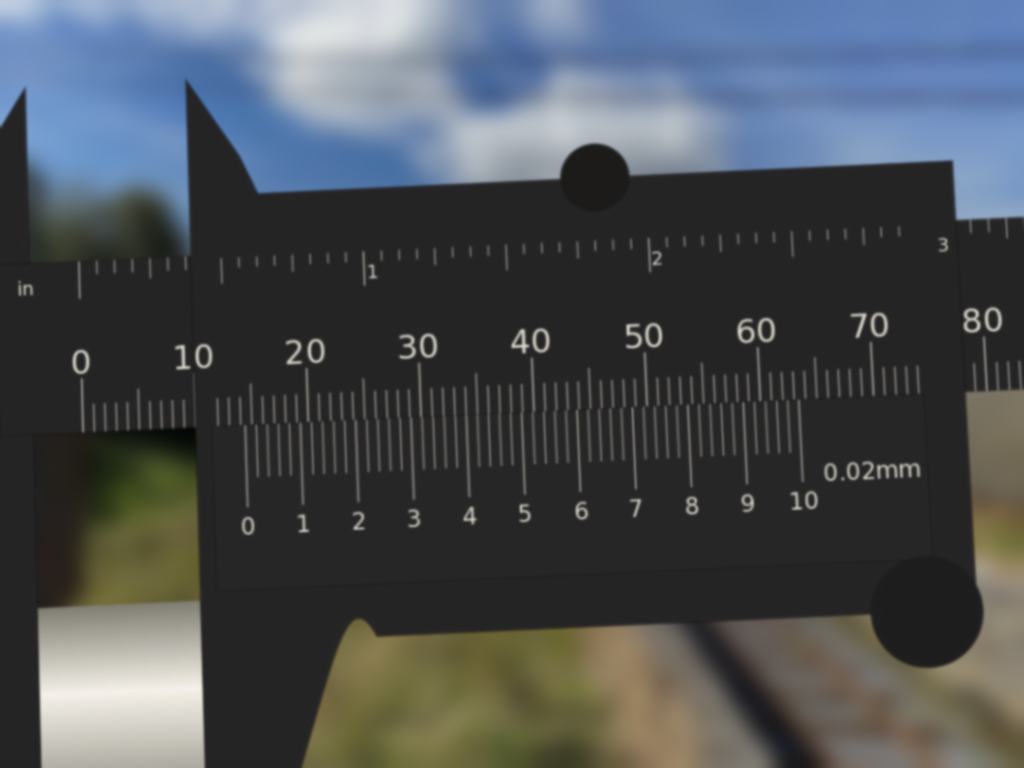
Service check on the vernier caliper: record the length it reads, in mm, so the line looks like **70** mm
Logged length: **14.4** mm
